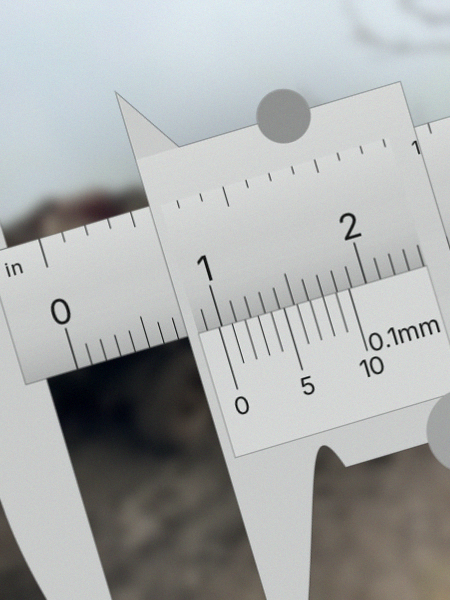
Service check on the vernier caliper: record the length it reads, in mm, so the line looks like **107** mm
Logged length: **9.8** mm
